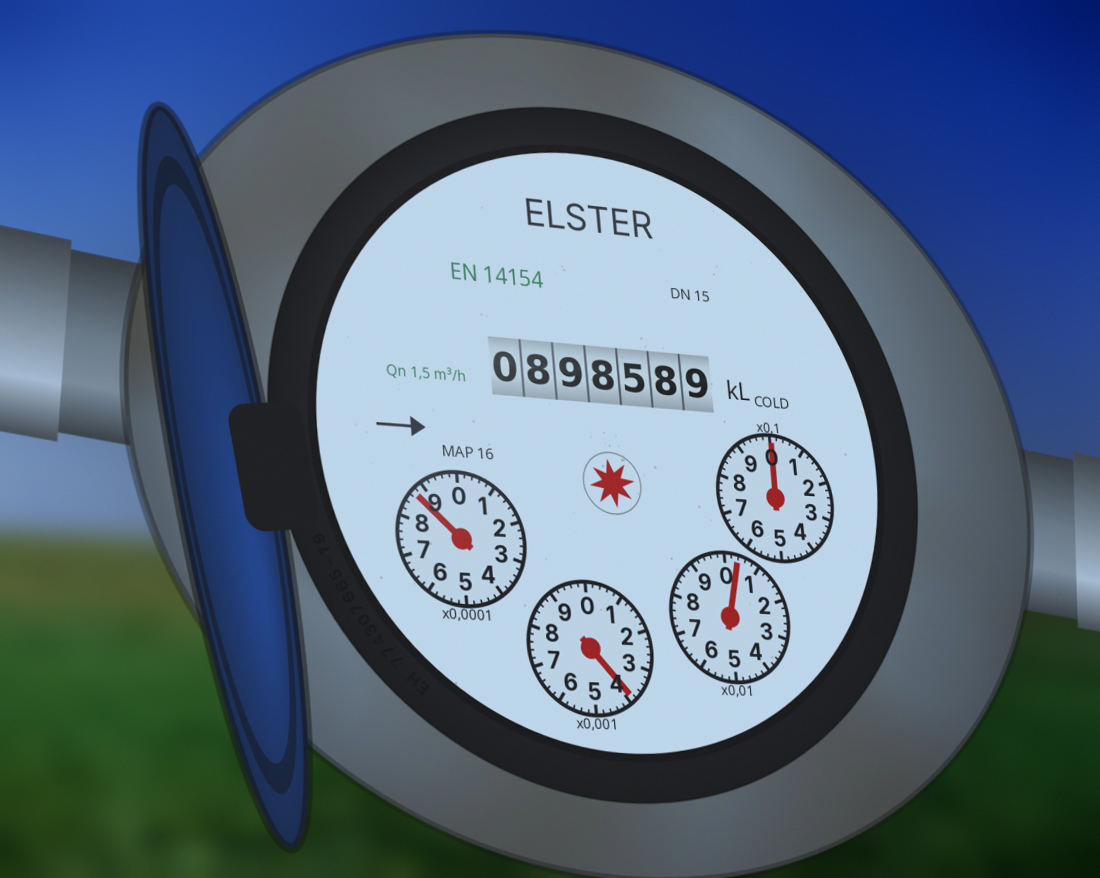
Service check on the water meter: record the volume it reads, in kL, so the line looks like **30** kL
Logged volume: **898589.0038** kL
